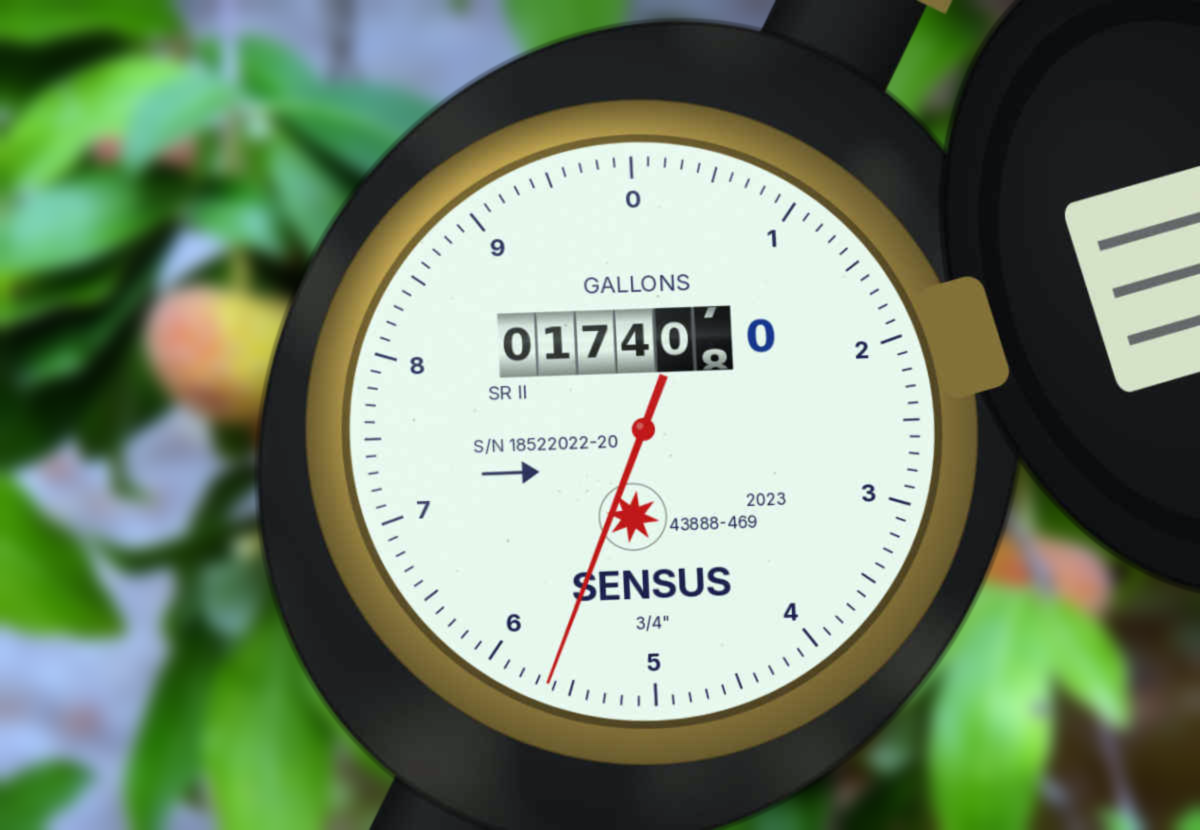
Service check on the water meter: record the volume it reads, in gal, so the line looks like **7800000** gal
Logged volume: **174075.6** gal
